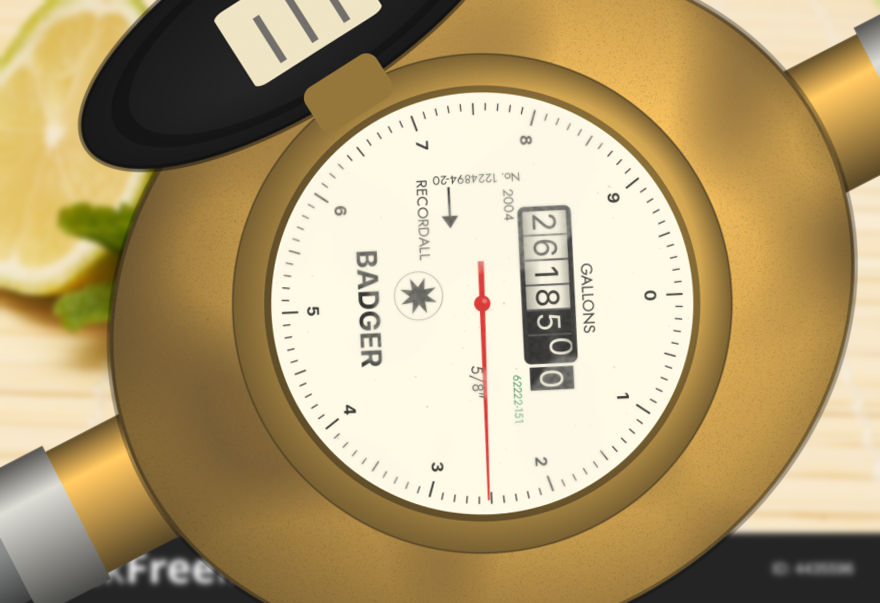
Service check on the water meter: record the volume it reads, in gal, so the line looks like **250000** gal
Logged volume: **2618502.5** gal
